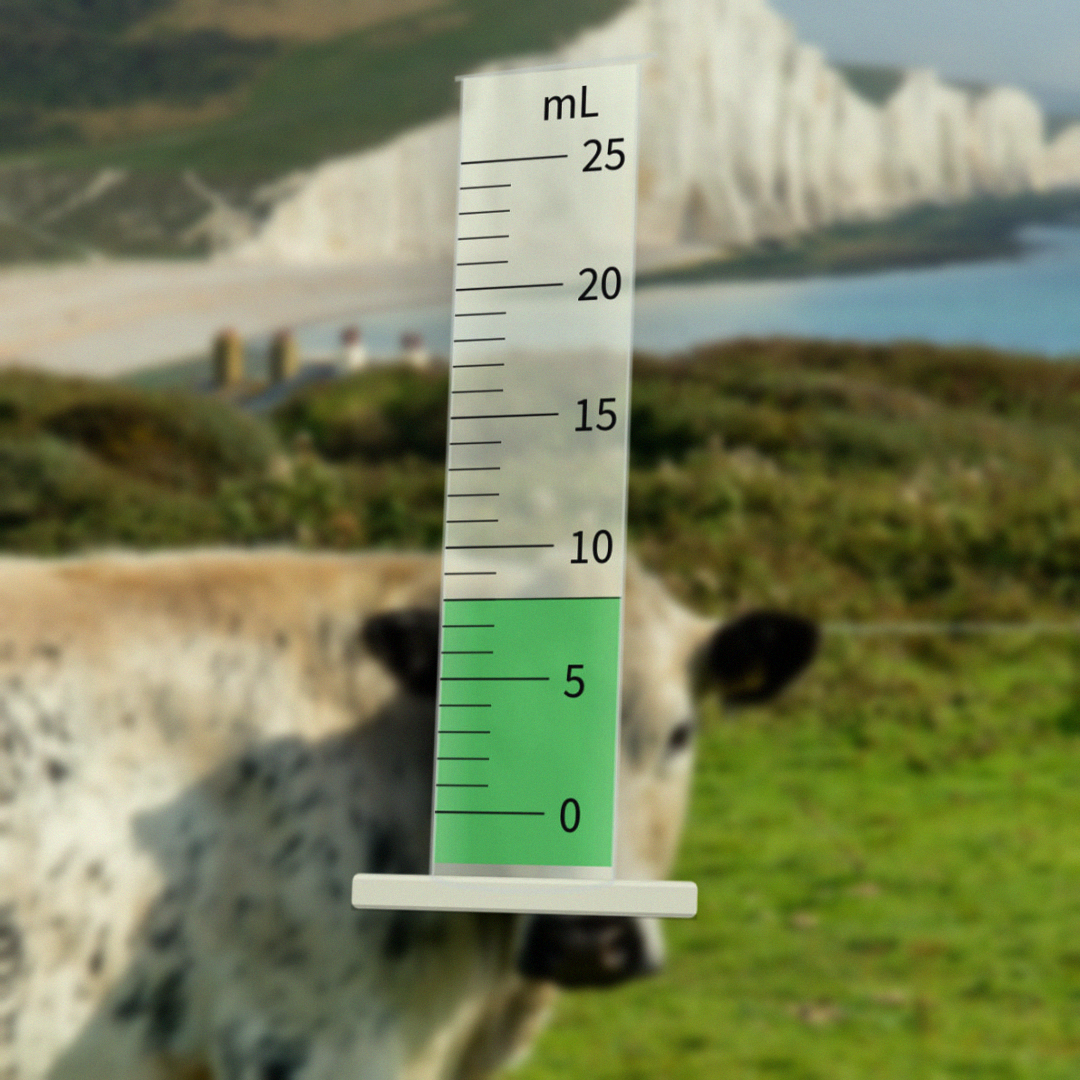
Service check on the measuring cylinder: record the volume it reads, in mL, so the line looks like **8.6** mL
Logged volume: **8** mL
